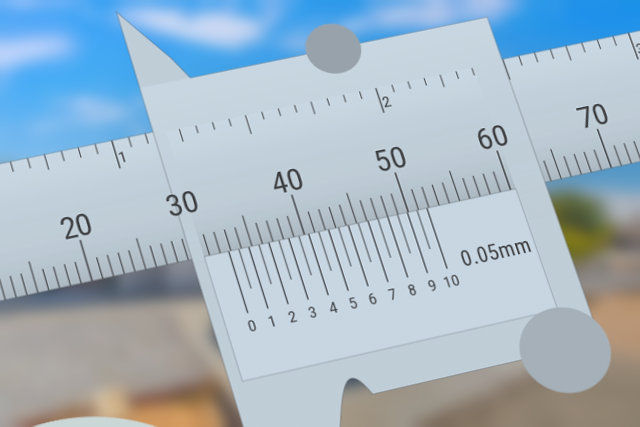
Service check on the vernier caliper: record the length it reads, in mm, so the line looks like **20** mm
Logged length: **32.8** mm
